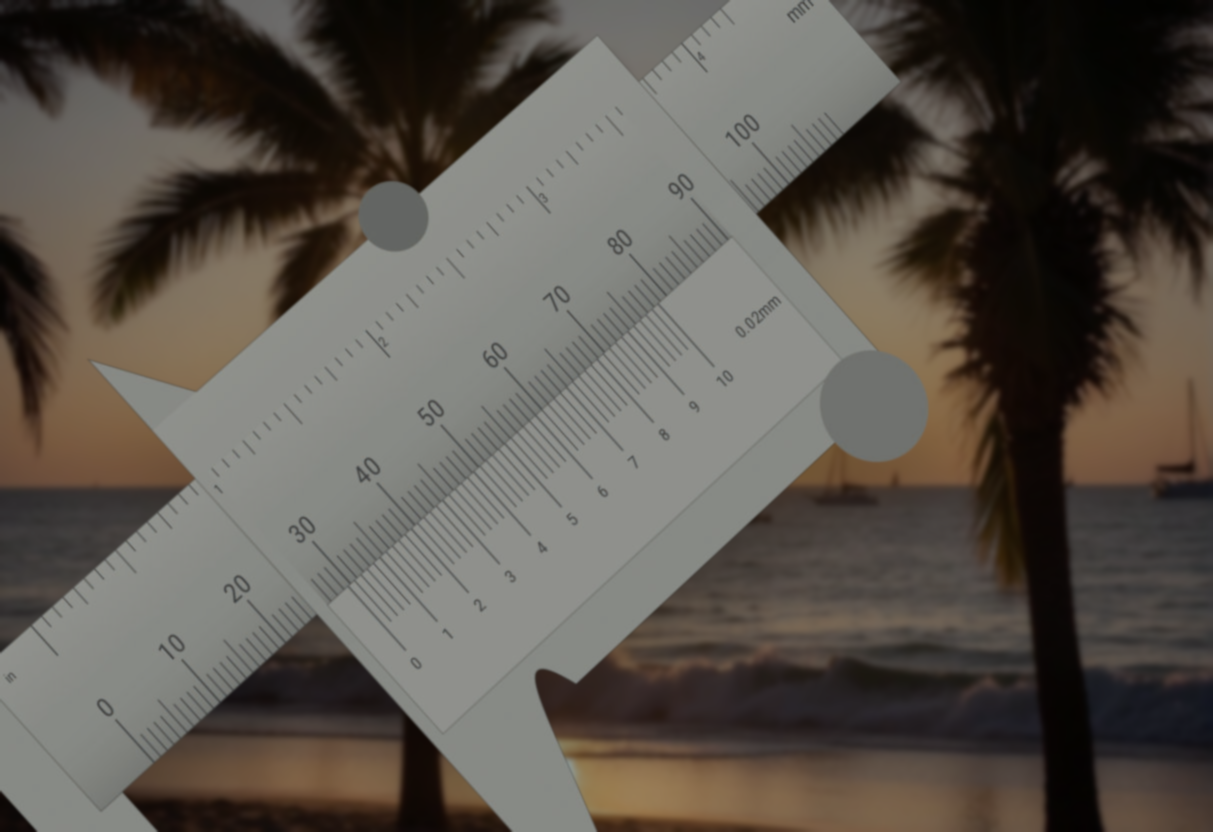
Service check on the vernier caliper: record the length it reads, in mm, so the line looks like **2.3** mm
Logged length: **29.6** mm
